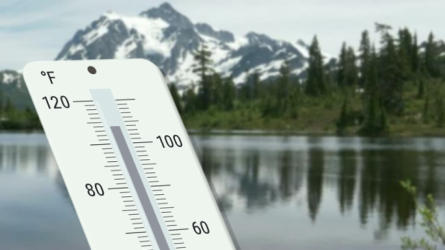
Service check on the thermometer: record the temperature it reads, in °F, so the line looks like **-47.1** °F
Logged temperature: **108** °F
